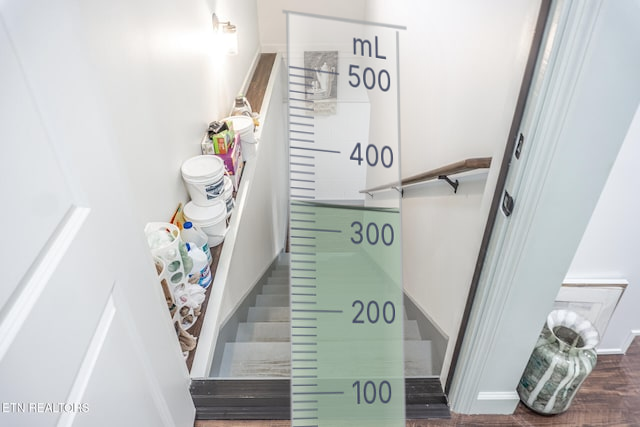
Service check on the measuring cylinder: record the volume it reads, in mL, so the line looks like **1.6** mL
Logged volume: **330** mL
